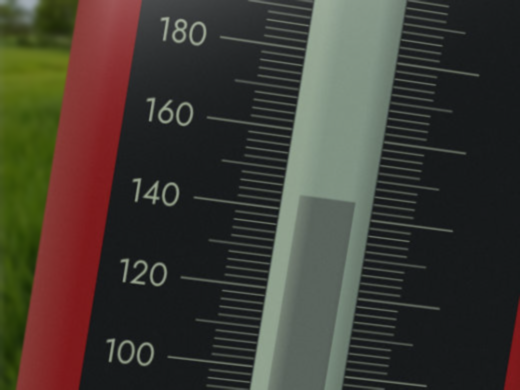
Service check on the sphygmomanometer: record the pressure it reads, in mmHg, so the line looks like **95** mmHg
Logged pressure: **144** mmHg
